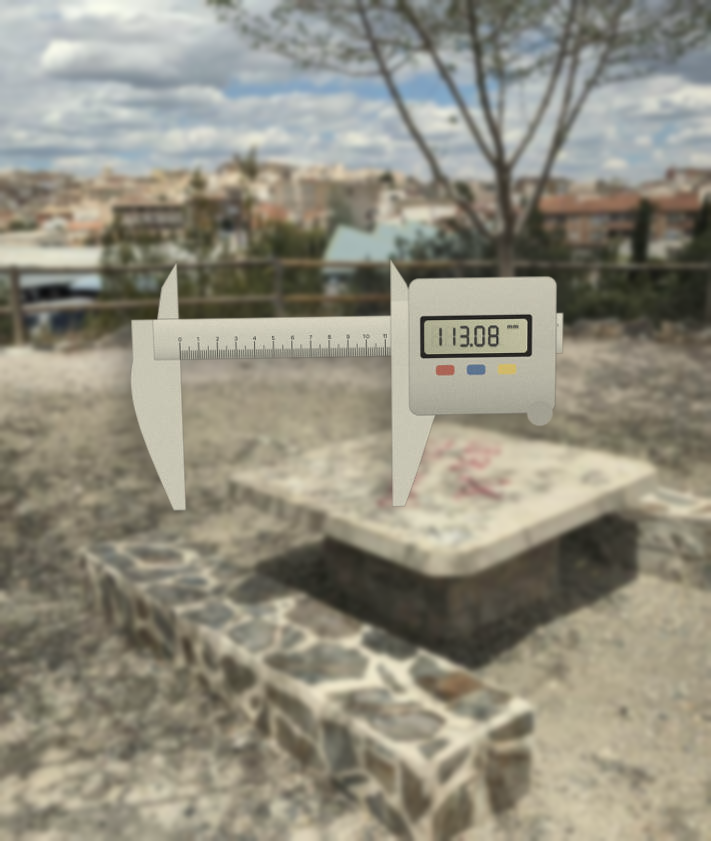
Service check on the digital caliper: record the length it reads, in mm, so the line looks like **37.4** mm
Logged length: **113.08** mm
